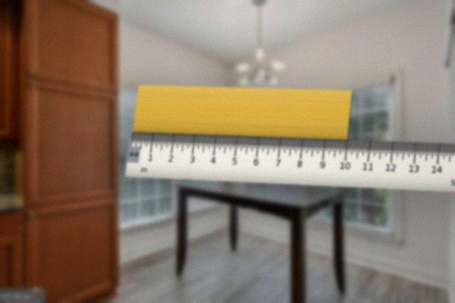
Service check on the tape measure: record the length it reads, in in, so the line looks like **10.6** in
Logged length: **10** in
